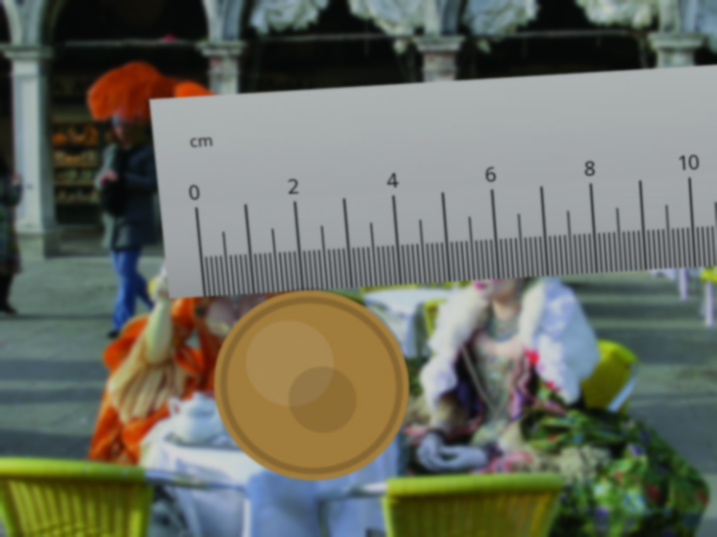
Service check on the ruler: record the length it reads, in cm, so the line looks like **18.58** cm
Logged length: **4** cm
